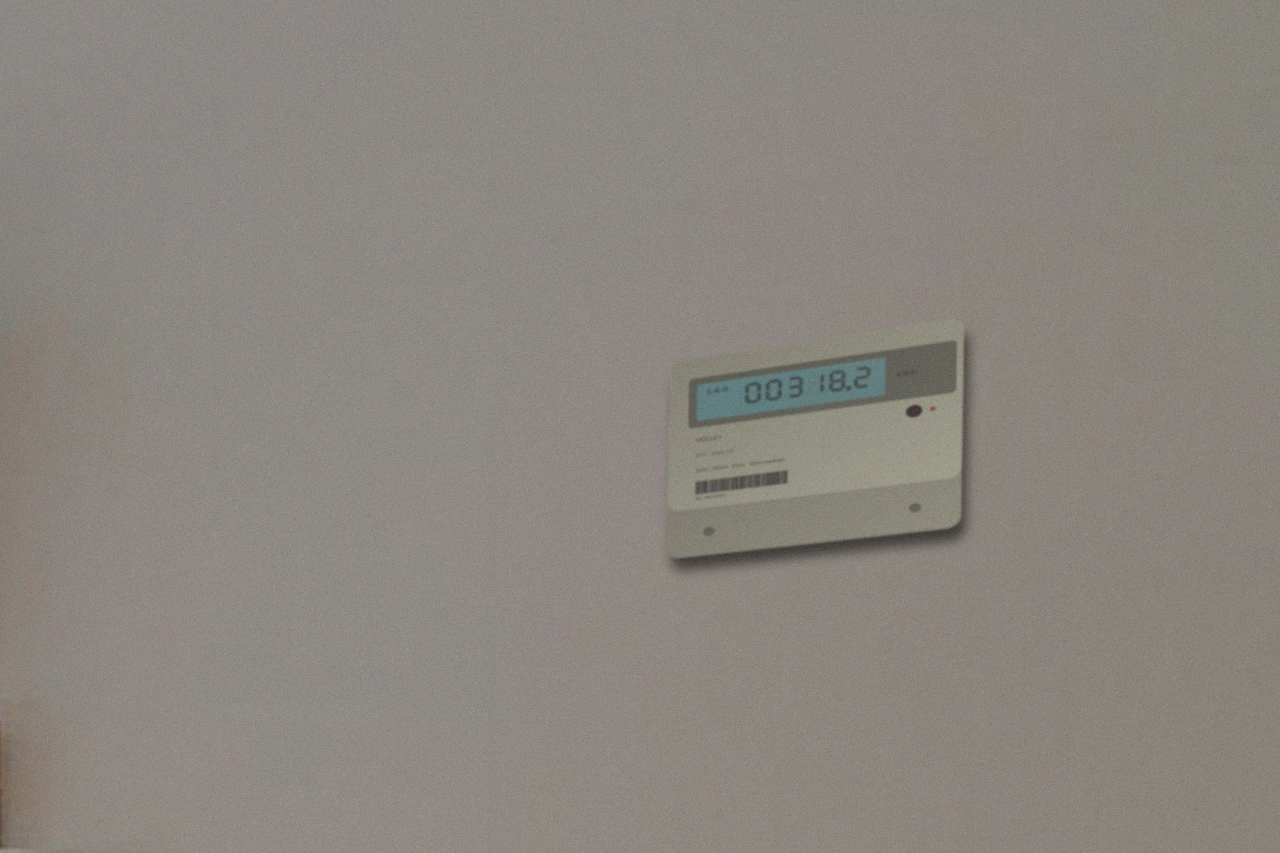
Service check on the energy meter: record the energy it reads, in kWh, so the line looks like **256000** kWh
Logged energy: **318.2** kWh
